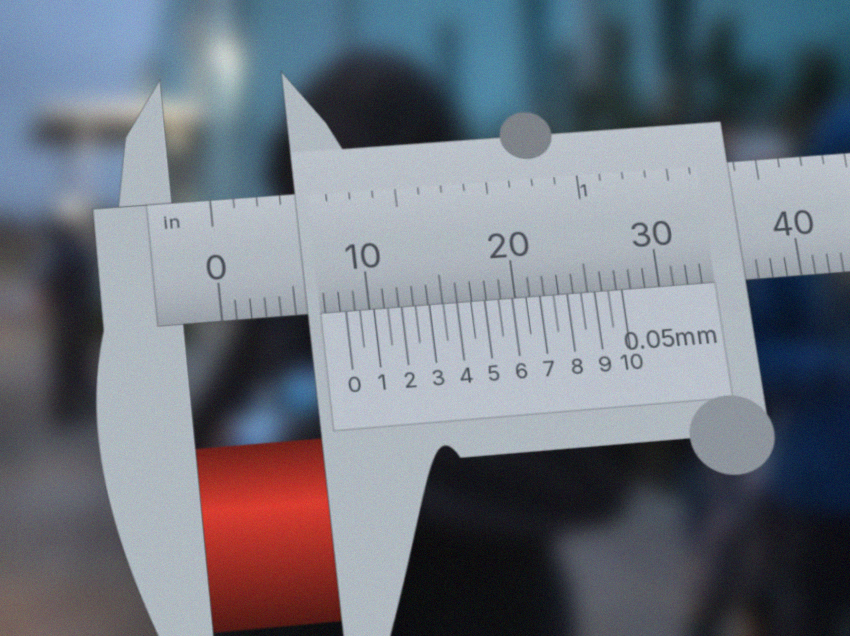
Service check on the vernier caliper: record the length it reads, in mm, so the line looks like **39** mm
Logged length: **8.4** mm
